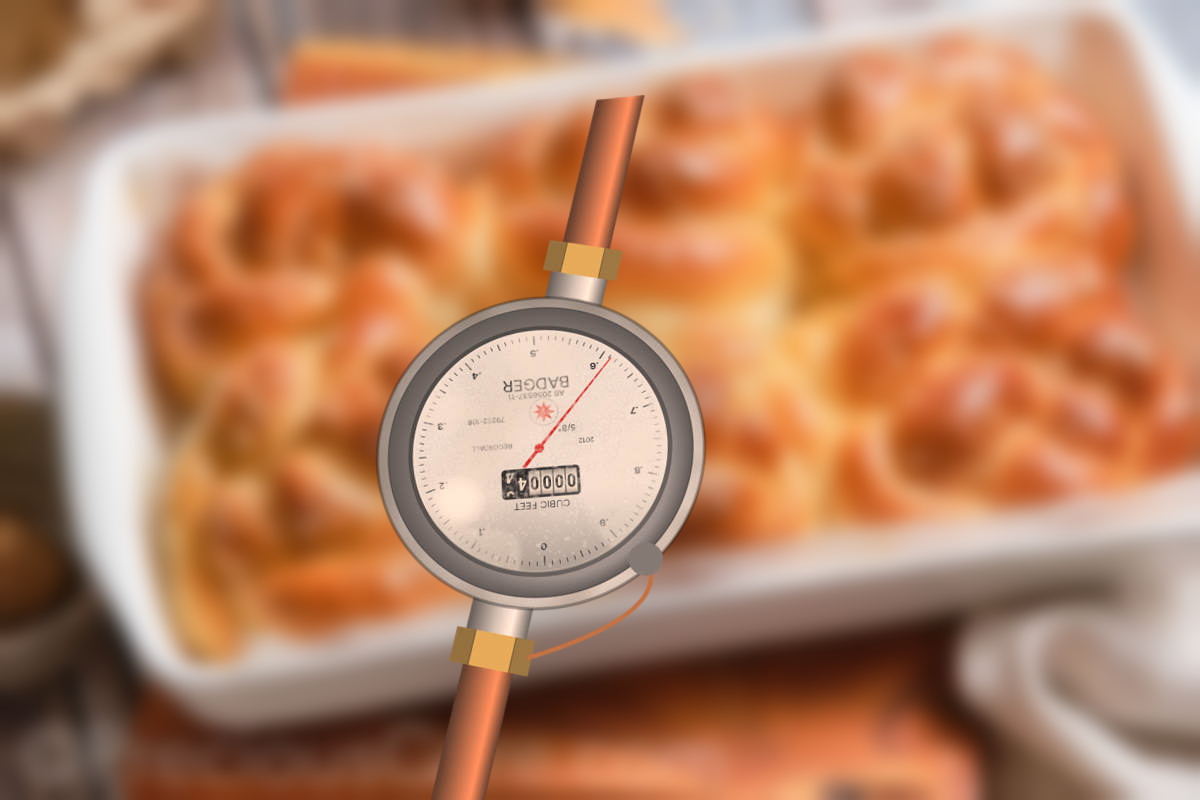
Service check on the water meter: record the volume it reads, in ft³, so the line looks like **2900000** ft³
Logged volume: **43.61** ft³
